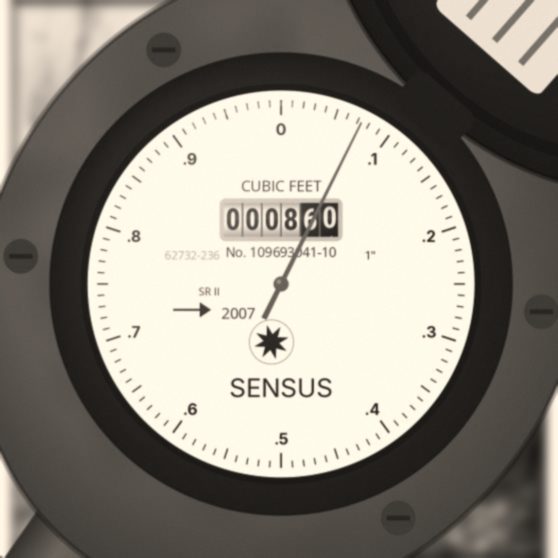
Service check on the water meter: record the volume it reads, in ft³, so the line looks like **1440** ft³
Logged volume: **860.07** ft³
